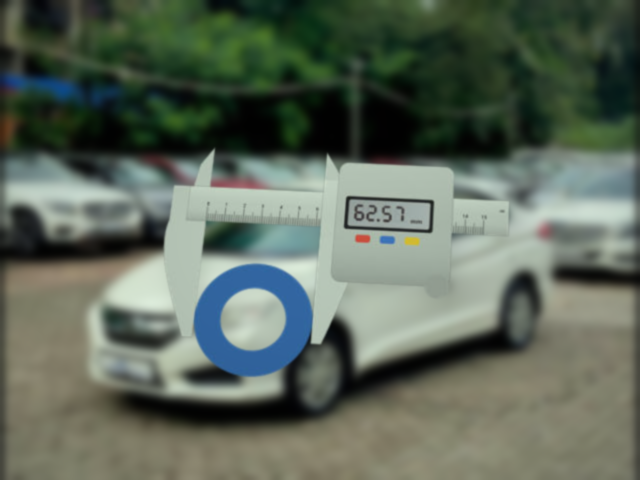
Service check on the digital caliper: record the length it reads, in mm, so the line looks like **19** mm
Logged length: **62.57** mm
